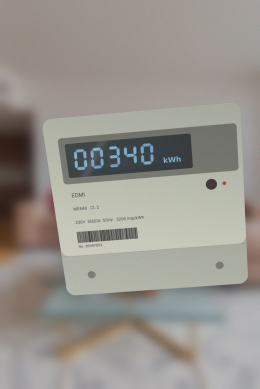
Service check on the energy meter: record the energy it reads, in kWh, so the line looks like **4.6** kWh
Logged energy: **340** kWh
